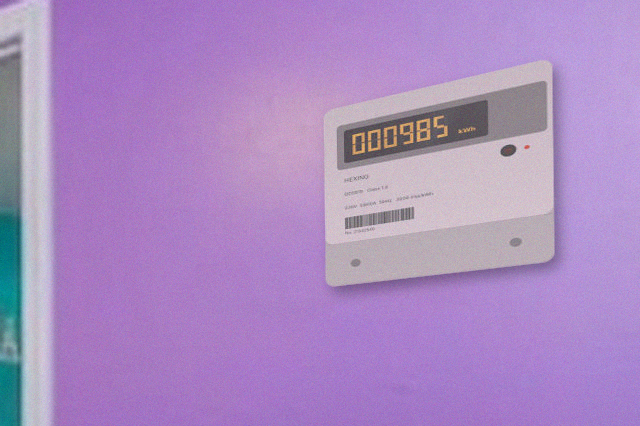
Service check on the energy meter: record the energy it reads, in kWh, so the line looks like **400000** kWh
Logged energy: **985** kWh
